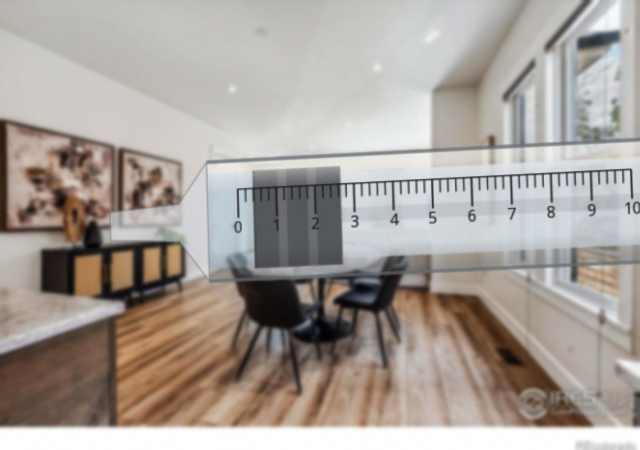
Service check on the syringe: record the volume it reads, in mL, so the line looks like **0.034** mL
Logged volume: **0.4** mL
